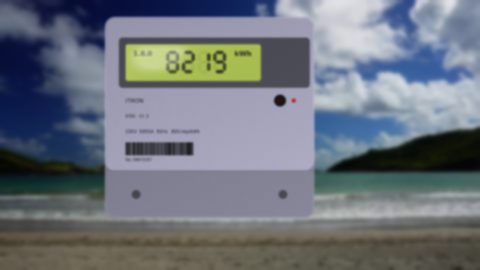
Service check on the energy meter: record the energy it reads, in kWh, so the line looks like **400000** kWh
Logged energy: **8219** kWh
